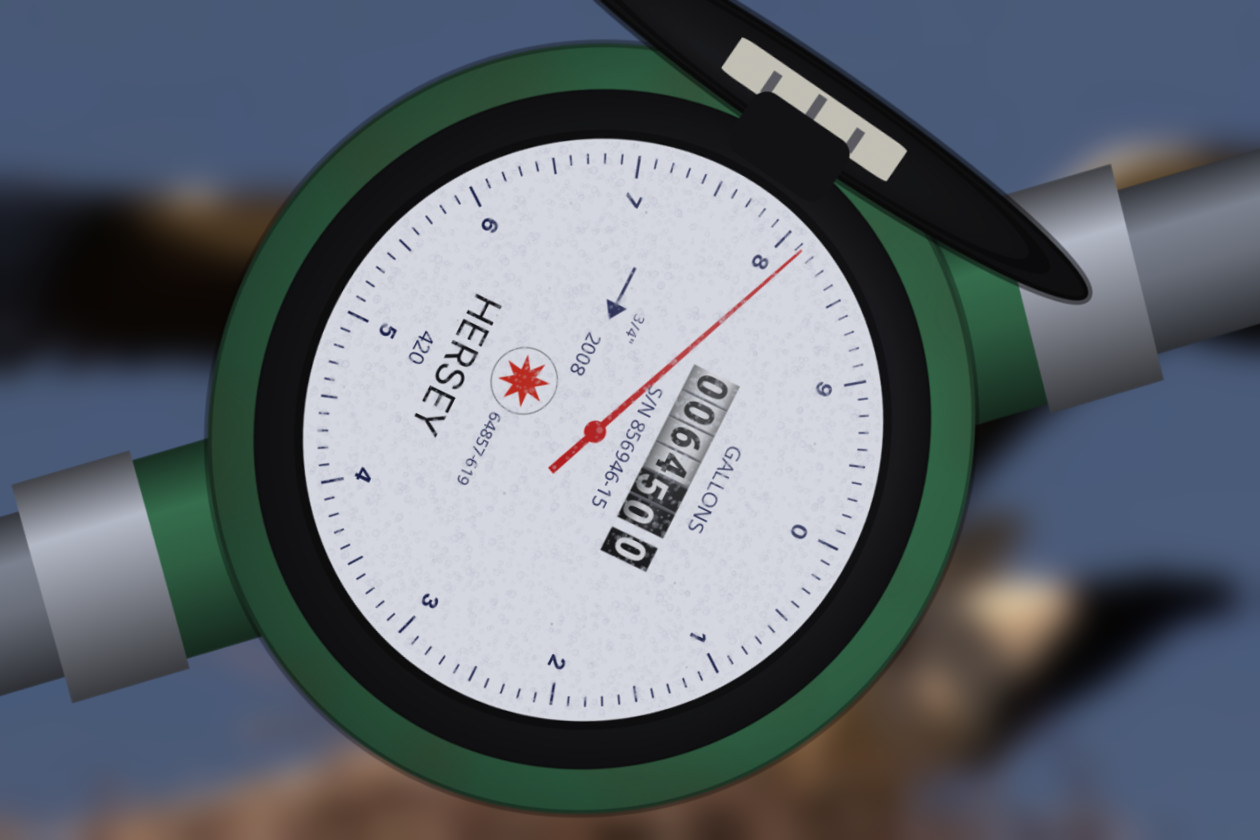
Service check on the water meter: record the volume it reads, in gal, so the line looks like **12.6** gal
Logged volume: **64498.1** gal
